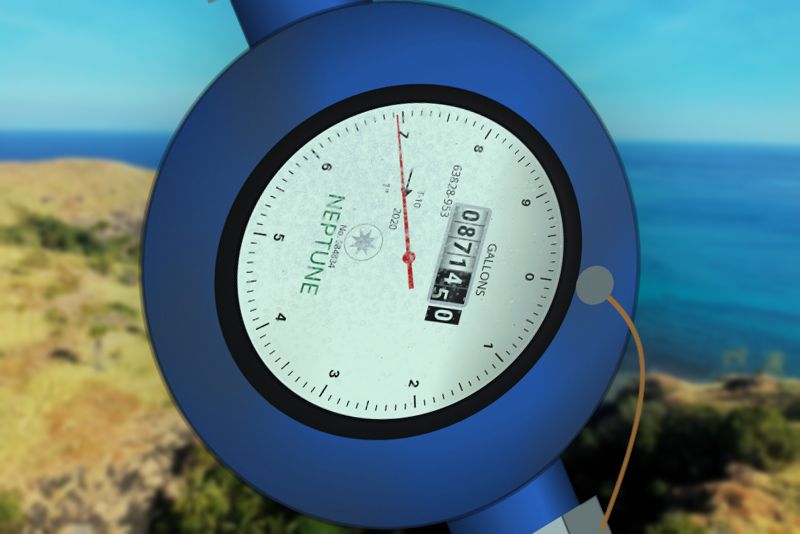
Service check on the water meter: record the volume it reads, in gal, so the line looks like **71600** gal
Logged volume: **871446.9** gal
